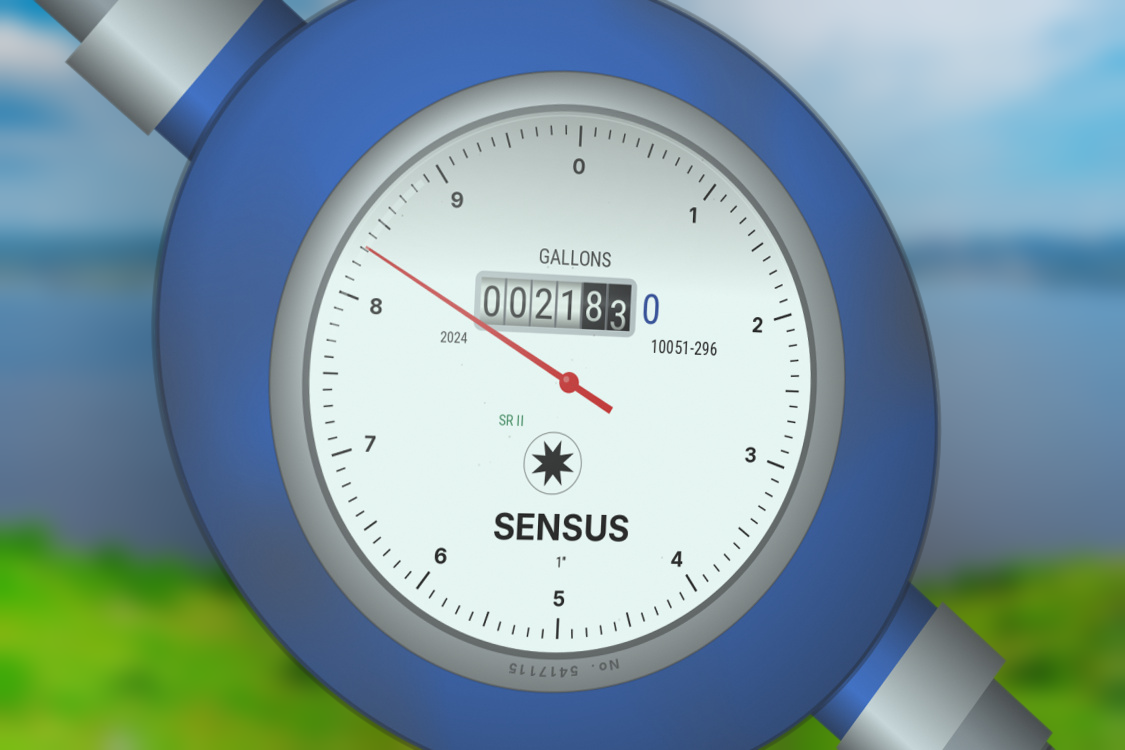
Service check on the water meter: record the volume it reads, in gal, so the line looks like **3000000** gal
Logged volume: **21828.3** gal
